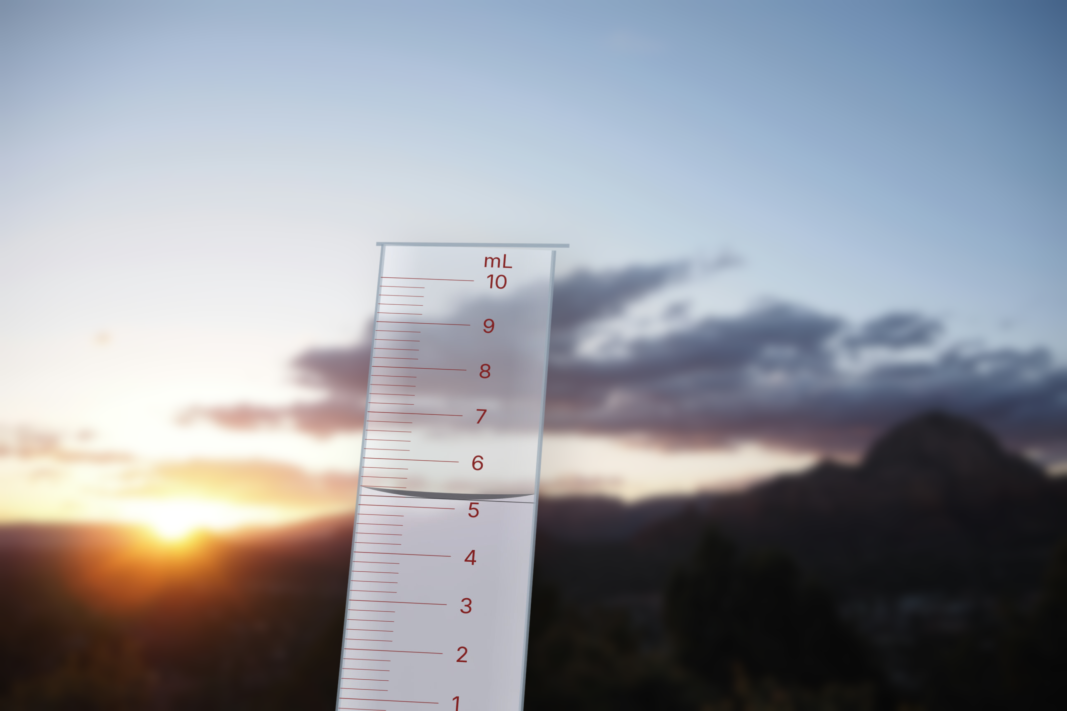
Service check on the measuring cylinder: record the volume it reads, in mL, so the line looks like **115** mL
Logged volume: **5.2** mL
